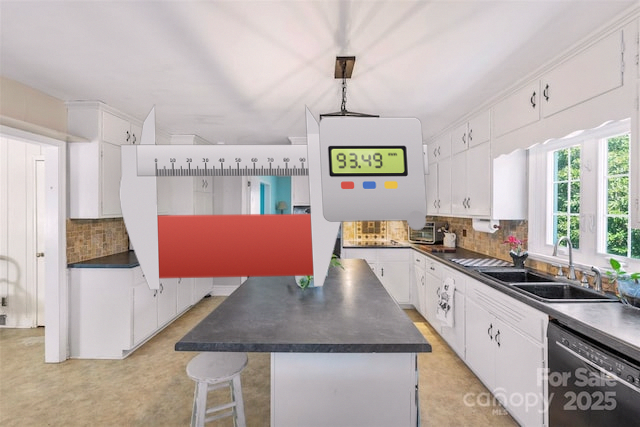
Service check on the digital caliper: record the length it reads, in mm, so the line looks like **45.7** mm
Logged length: **93.49** mm
